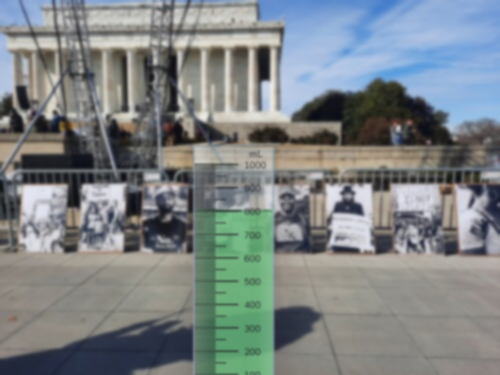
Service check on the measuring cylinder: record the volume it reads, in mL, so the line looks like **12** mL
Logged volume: **800** mL
